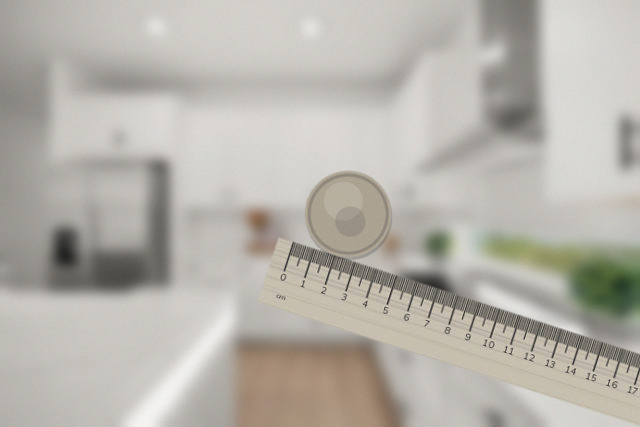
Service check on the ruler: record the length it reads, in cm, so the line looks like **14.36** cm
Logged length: **4** cm
